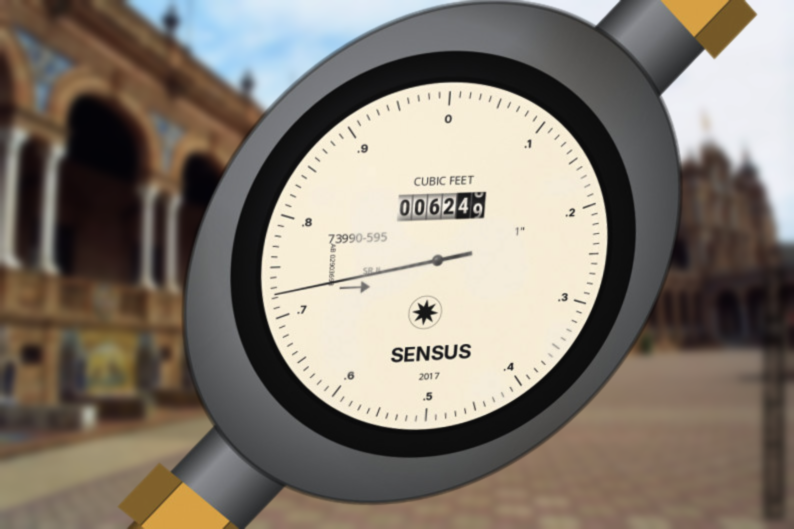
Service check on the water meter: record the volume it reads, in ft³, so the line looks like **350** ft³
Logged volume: **6248.72** ft³
